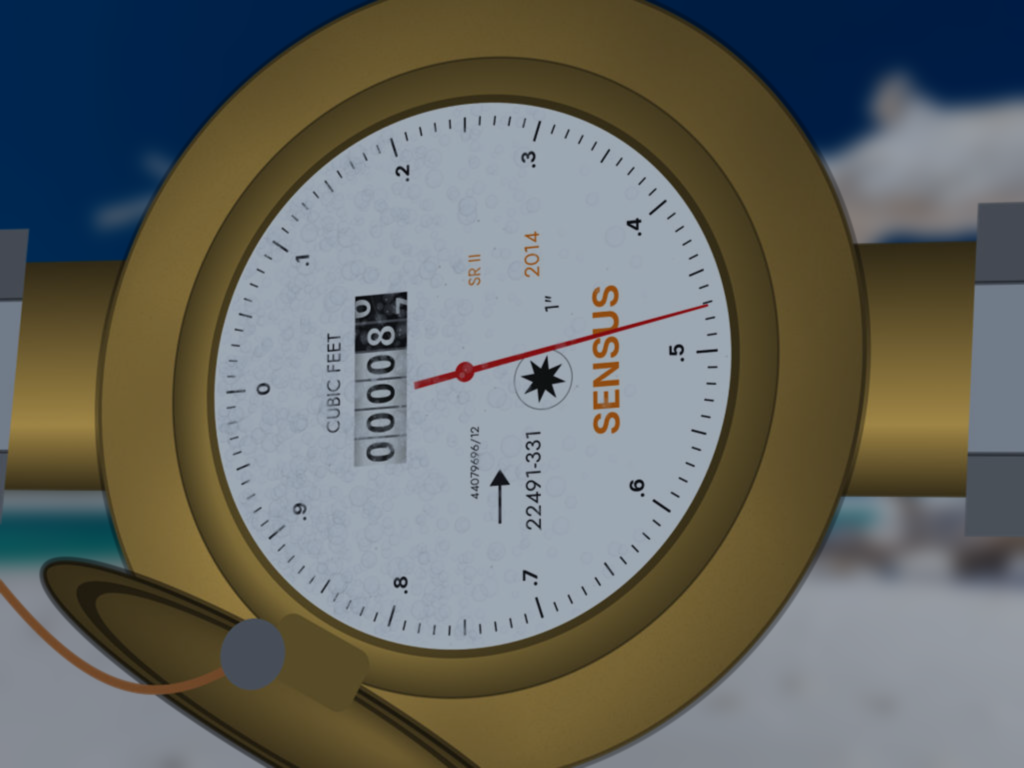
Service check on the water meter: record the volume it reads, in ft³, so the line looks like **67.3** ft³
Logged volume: **86.47** ft³
